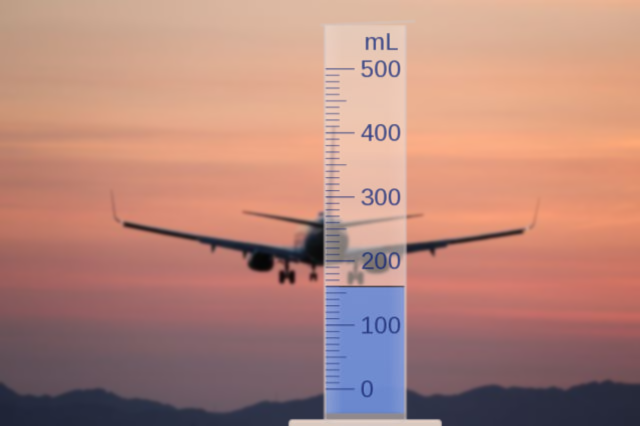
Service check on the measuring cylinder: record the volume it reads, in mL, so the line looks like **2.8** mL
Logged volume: **160** mL
